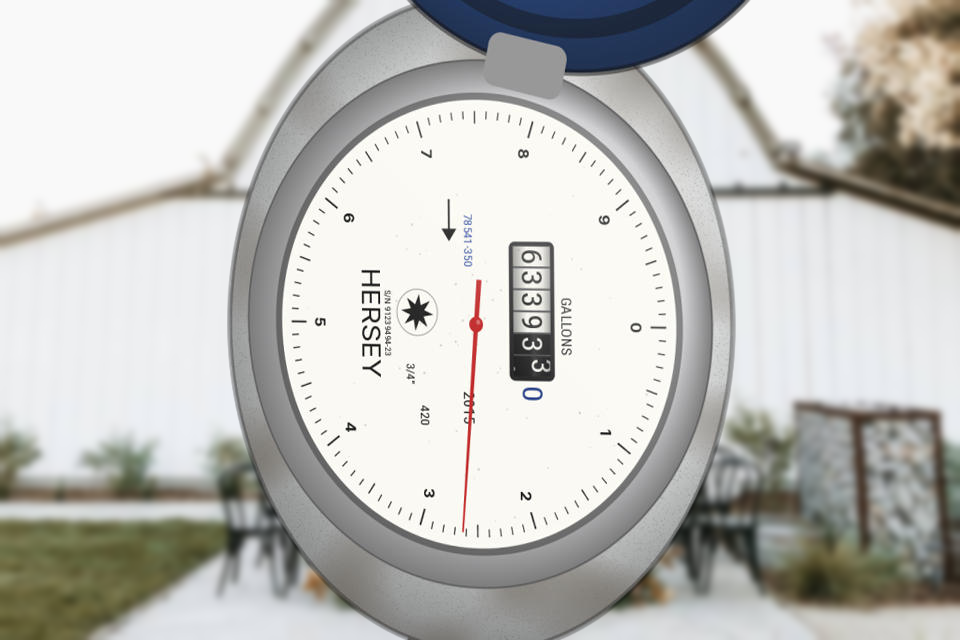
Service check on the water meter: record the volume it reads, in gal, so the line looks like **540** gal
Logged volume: **6339332.6** gal
